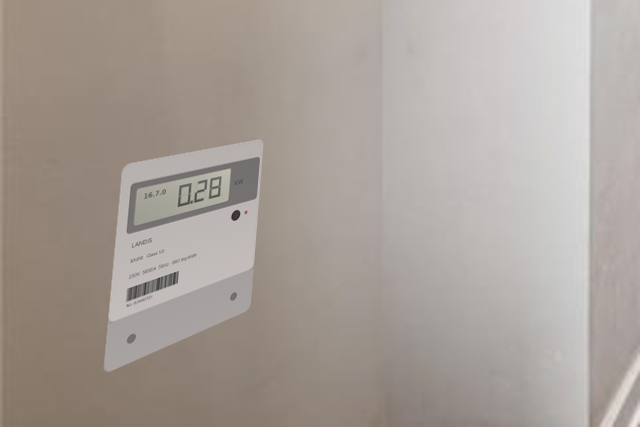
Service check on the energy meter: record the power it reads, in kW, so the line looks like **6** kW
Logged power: **0.28** kW
